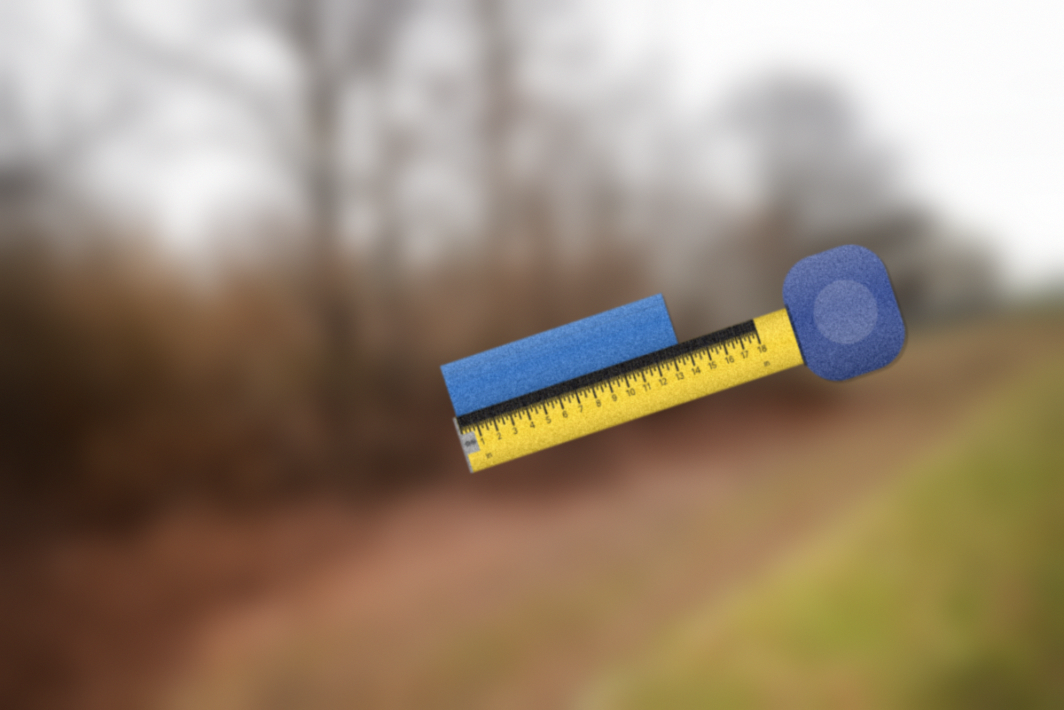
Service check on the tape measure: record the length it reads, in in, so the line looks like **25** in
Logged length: **13.5** in
